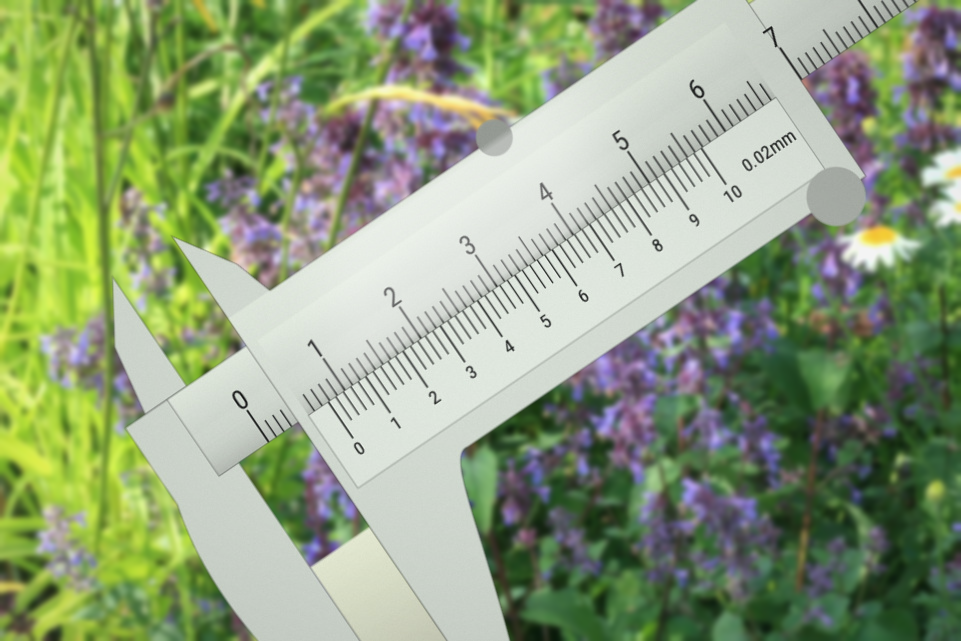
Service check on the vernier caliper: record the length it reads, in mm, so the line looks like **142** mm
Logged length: **7.8** mm
